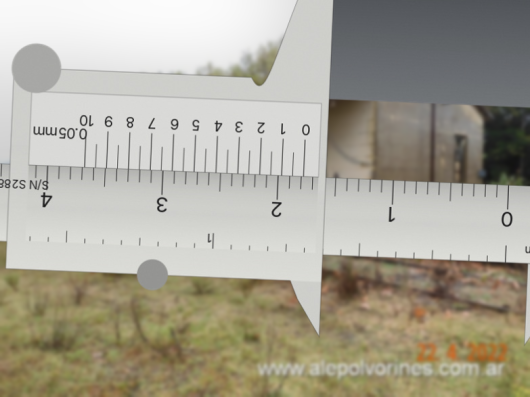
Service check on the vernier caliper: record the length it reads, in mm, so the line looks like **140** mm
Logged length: **17.8** mm
